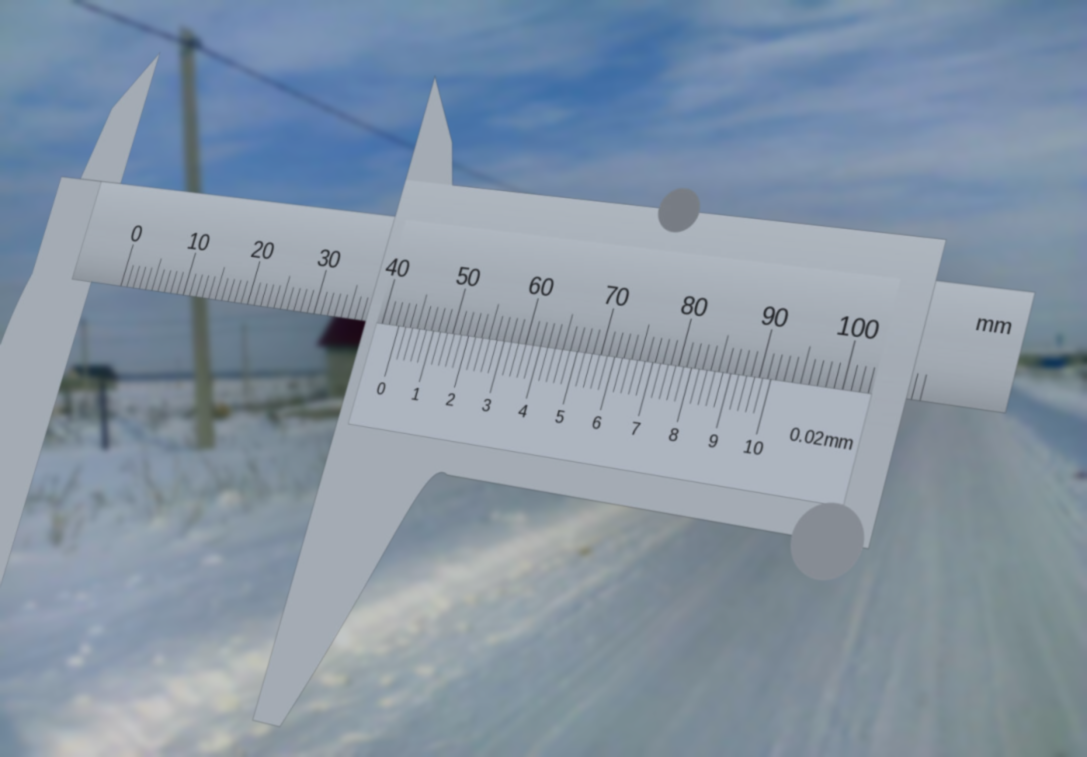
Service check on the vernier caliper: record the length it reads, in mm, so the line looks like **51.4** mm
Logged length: **42.4** mm
